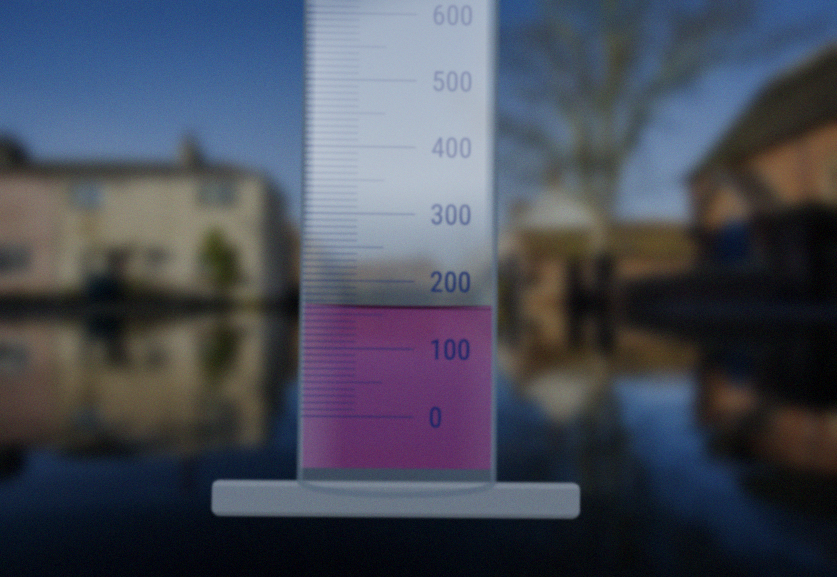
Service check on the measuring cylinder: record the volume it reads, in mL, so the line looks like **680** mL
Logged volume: **160** mL
